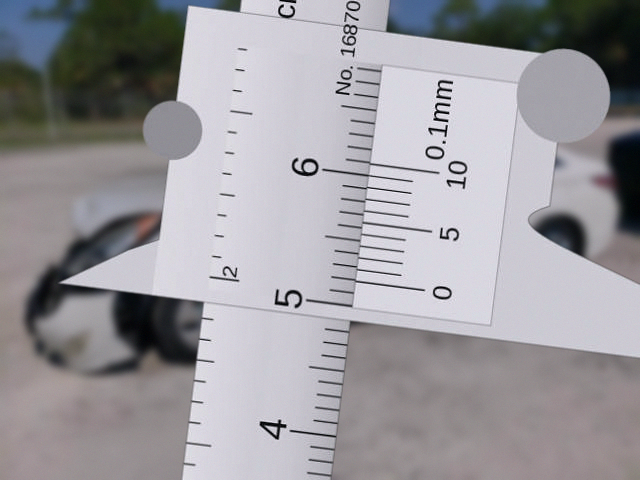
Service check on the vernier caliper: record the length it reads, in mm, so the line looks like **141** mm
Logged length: **51.9** mm
